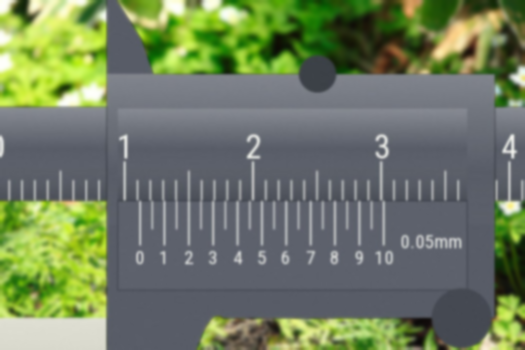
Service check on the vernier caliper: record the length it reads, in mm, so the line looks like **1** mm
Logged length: **11.2** mm
